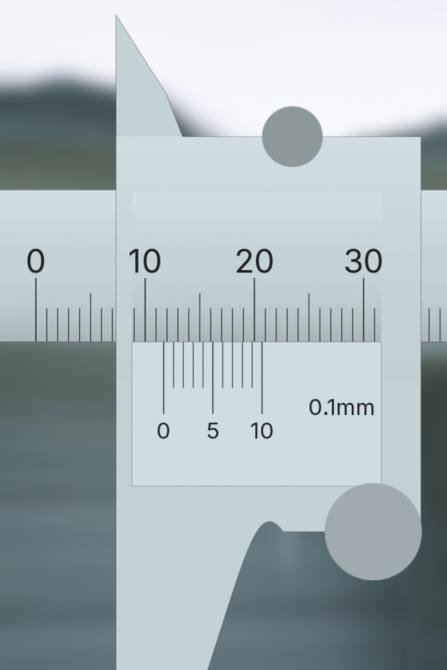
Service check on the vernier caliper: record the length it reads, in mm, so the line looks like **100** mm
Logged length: **11.7** mm
